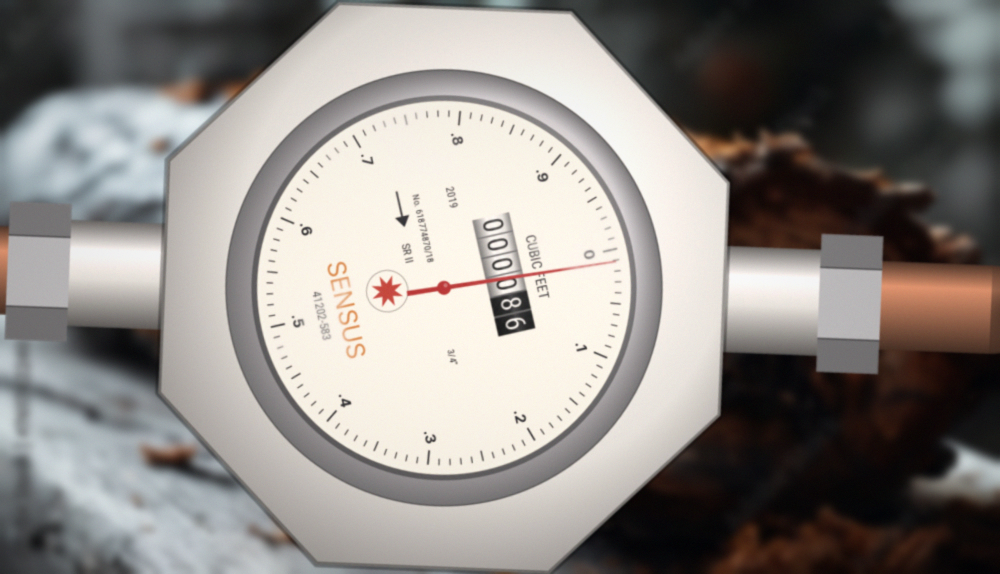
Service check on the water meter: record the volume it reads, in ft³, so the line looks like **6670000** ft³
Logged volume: **86.01** ft³
